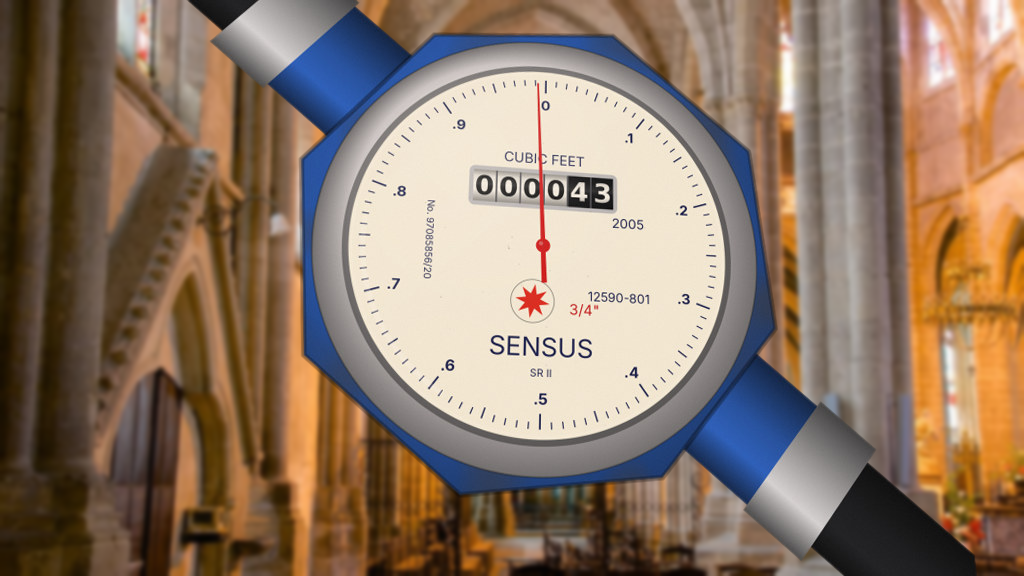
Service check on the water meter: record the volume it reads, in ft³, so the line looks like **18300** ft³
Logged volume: **42.99** ft³
